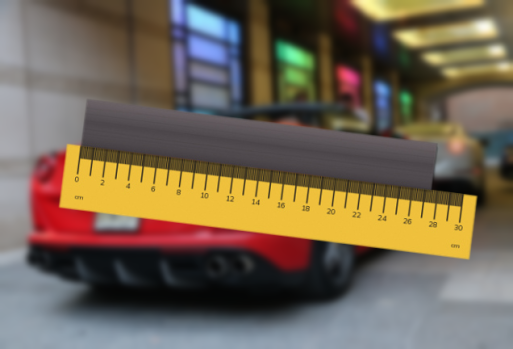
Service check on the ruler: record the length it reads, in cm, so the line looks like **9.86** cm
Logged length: **27.5** cm
